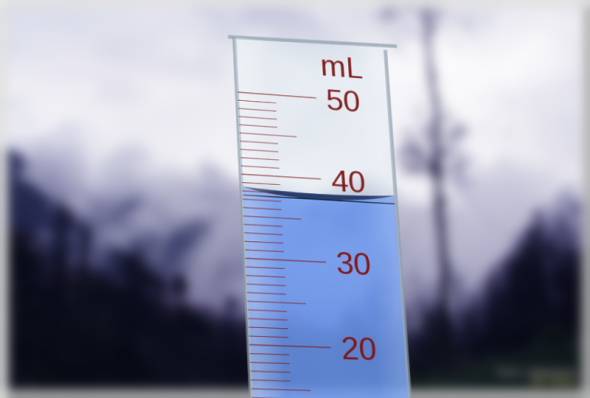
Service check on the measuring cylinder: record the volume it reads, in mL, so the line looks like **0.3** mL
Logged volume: **37.5** mL
